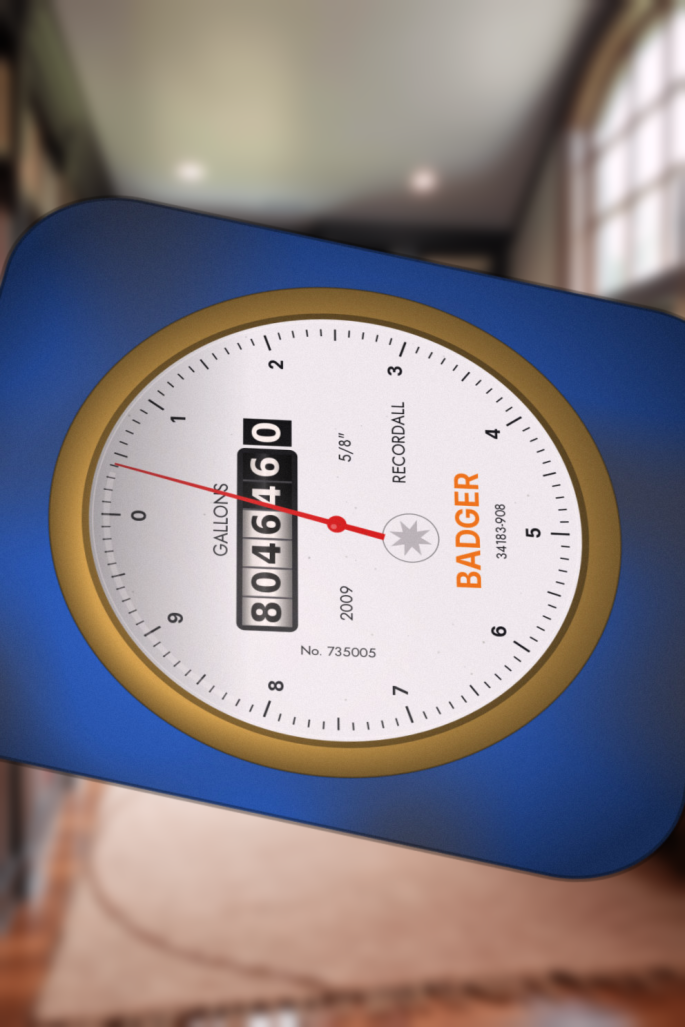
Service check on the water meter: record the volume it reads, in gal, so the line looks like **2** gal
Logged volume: **8046460.4** gal
